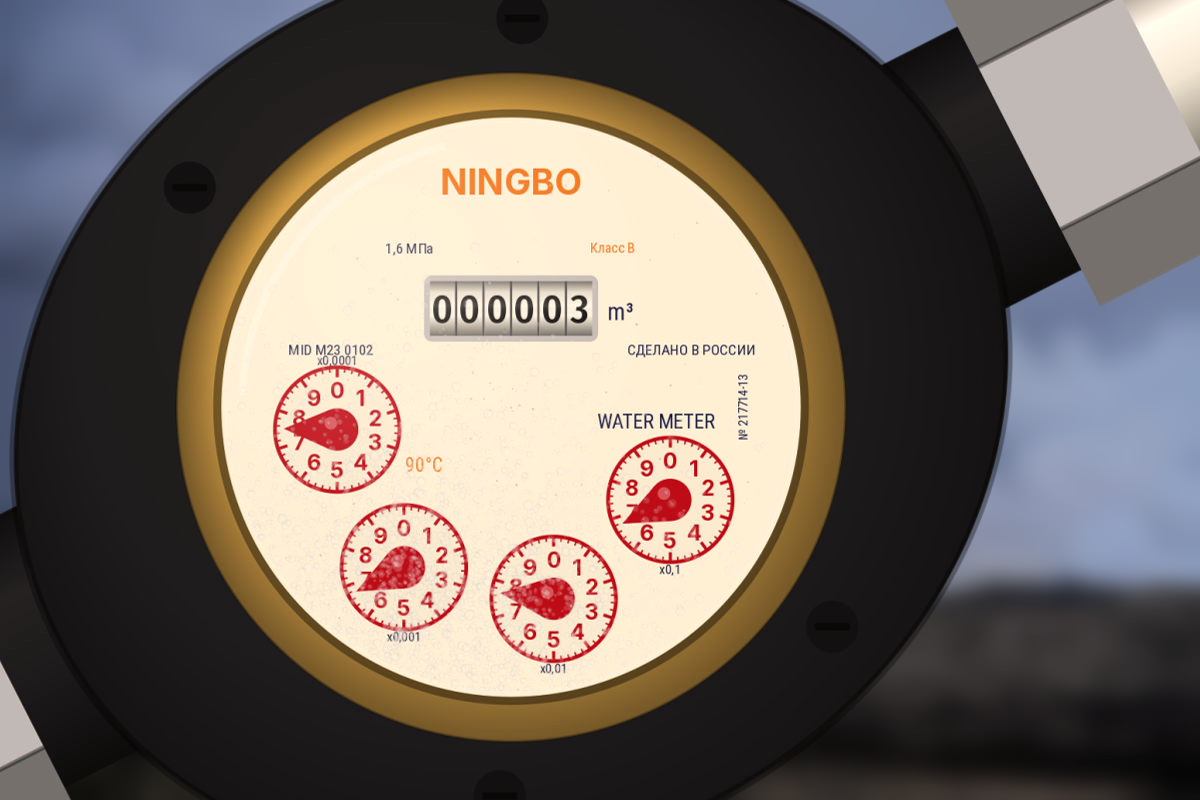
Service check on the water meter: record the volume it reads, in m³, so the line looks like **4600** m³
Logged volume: **3.6767** m³
